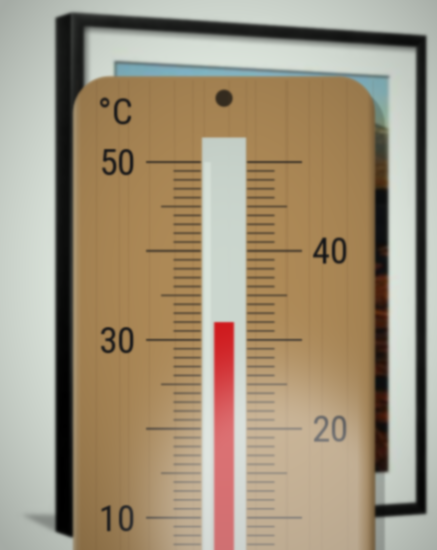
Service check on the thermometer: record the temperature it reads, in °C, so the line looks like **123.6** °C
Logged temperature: **32** °C
